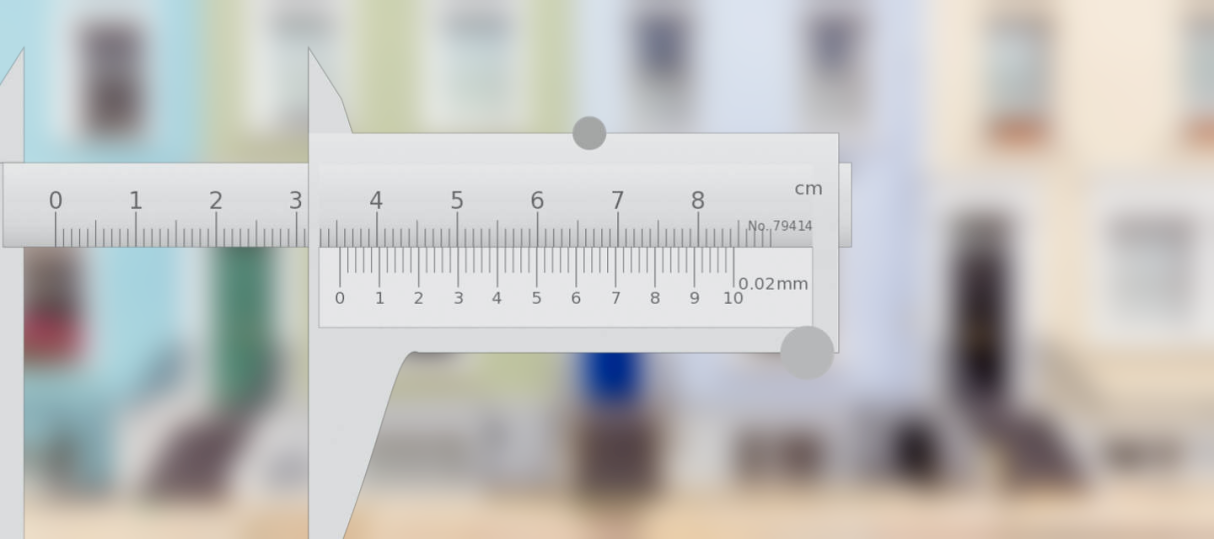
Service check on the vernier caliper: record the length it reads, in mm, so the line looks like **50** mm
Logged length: **35.4** mm
